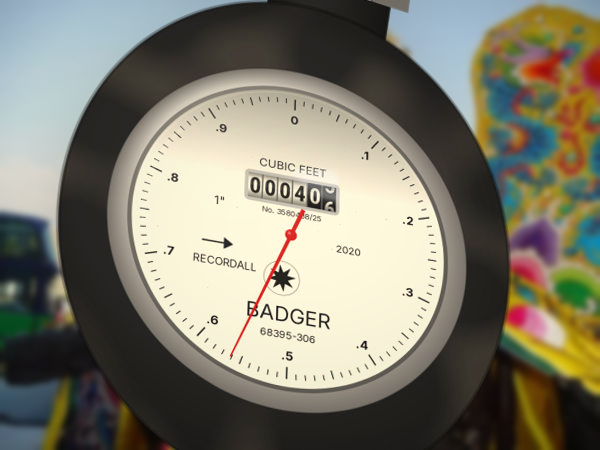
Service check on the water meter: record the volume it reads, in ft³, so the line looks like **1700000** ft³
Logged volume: **405.56** ft³
